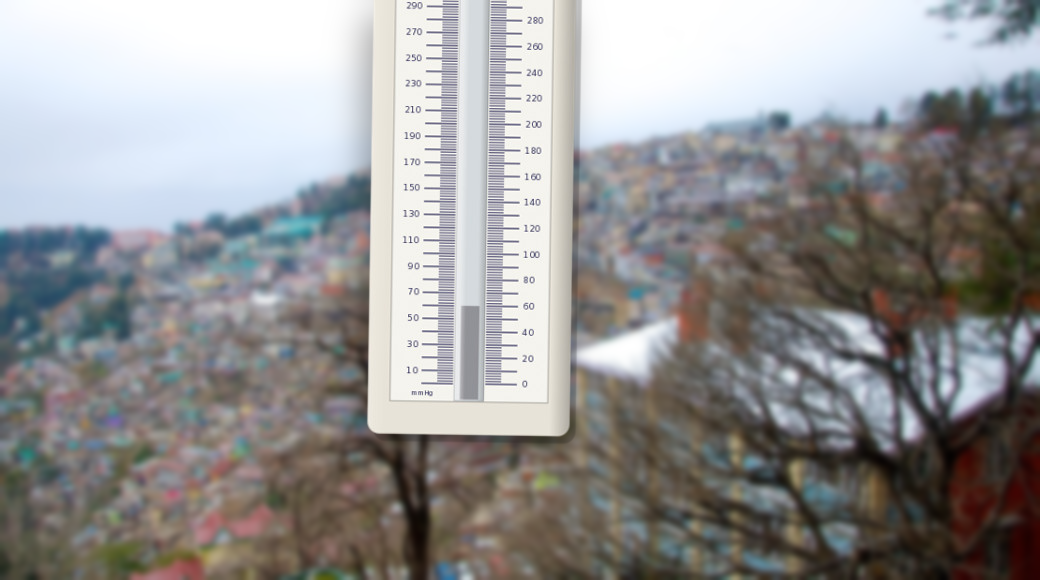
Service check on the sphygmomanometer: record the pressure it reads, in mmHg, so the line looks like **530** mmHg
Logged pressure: **60** mmHg
